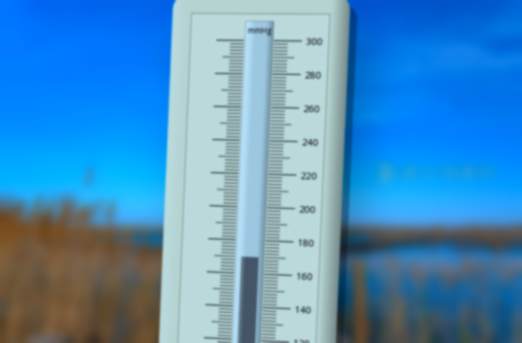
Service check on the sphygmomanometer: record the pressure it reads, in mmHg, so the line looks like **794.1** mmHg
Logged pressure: **170** mmHg
